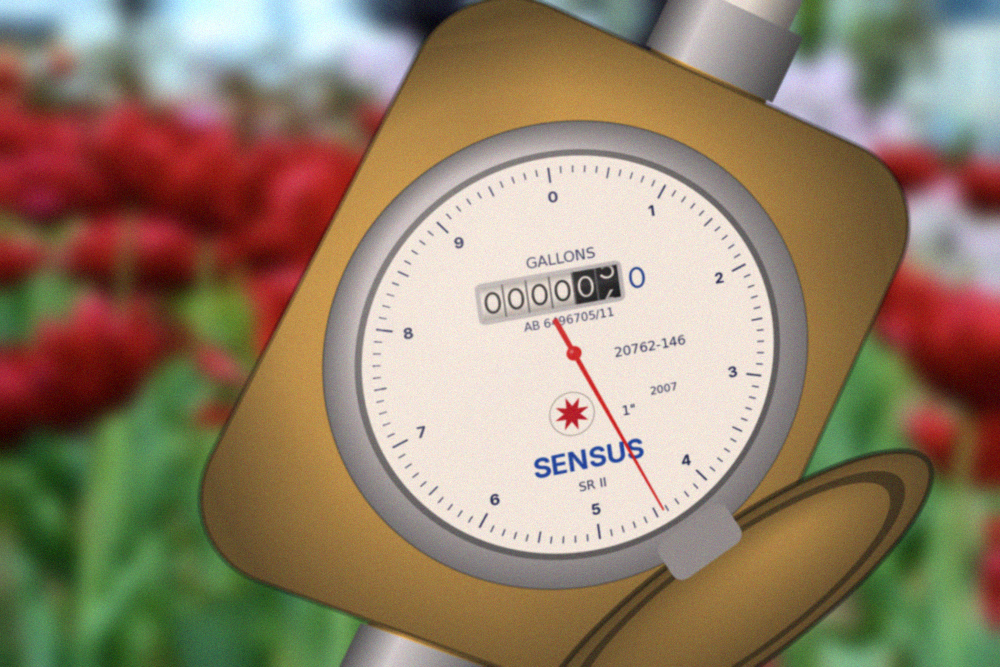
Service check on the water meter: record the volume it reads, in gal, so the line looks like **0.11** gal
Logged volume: **54.4** gal
